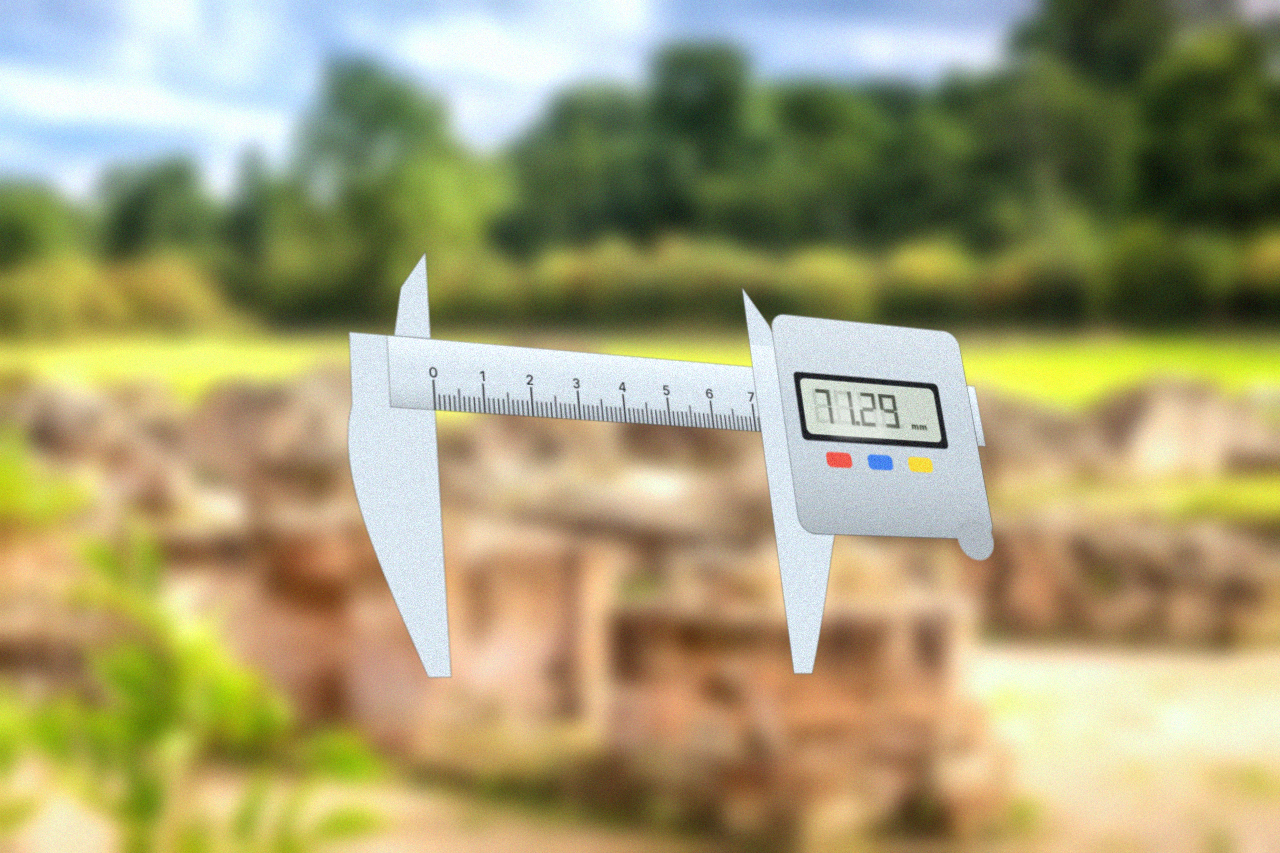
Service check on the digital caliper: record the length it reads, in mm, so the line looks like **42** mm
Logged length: **71.29** mm
